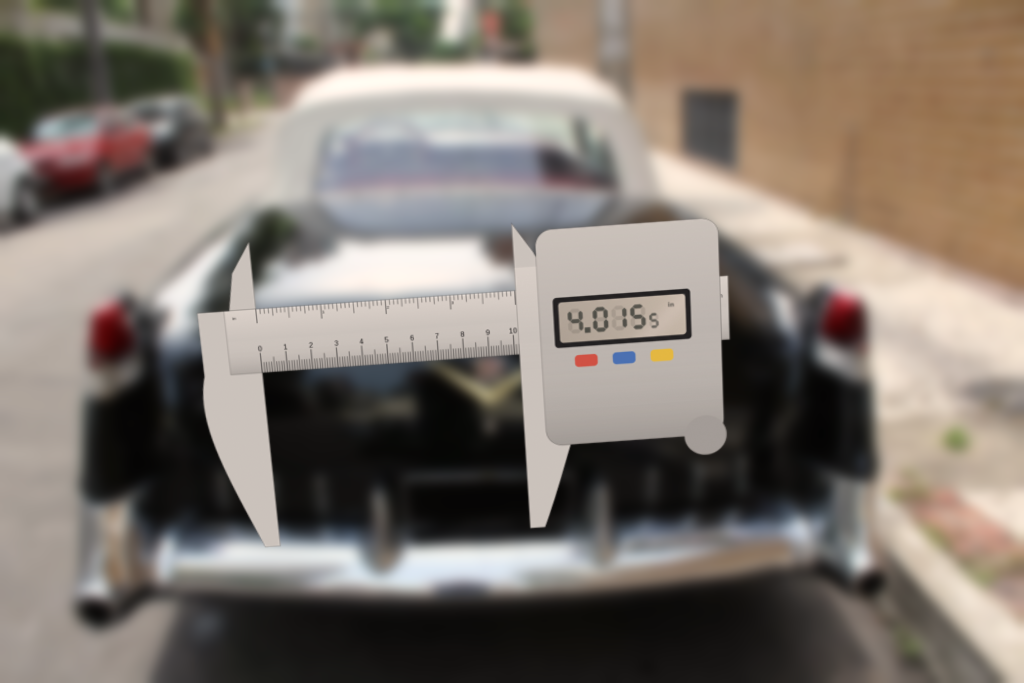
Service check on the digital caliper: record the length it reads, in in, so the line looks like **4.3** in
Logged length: **4.0155** in
